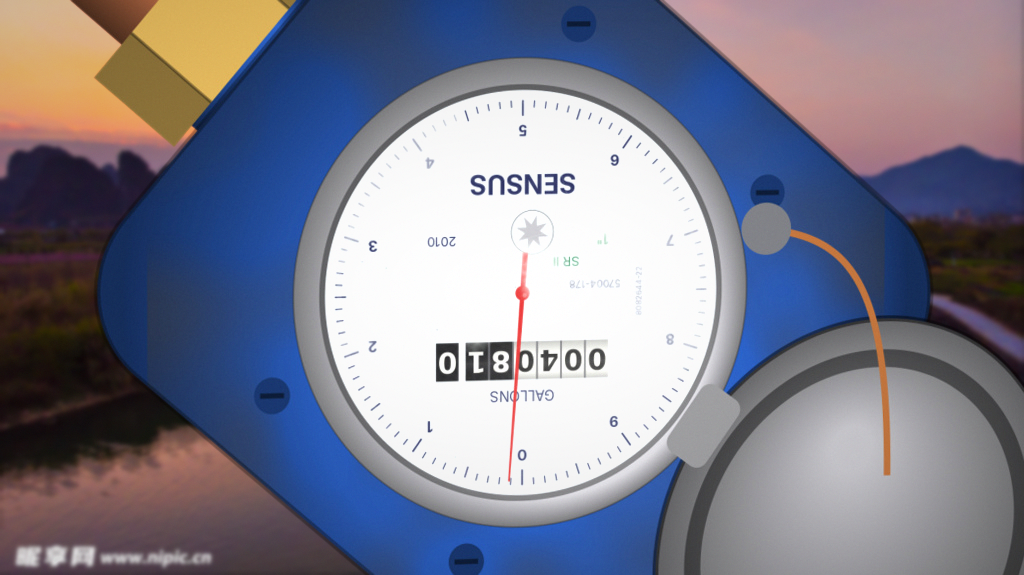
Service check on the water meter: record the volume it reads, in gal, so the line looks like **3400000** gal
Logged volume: **40810.1** gal
